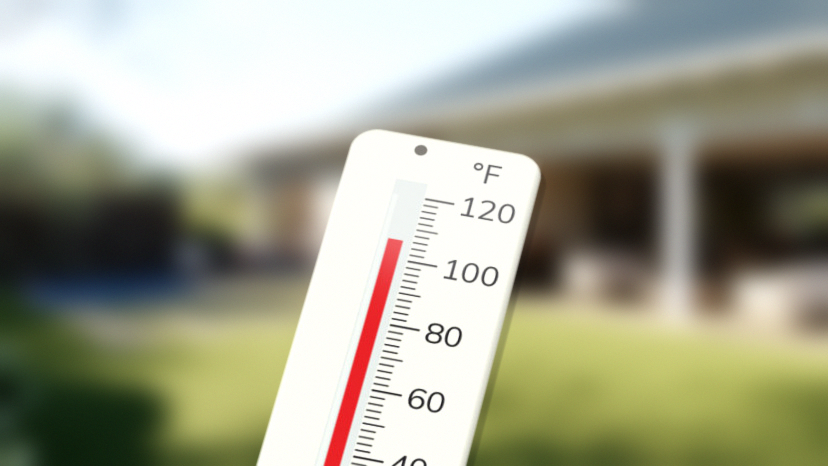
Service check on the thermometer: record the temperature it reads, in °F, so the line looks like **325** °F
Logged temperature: **106** °F
